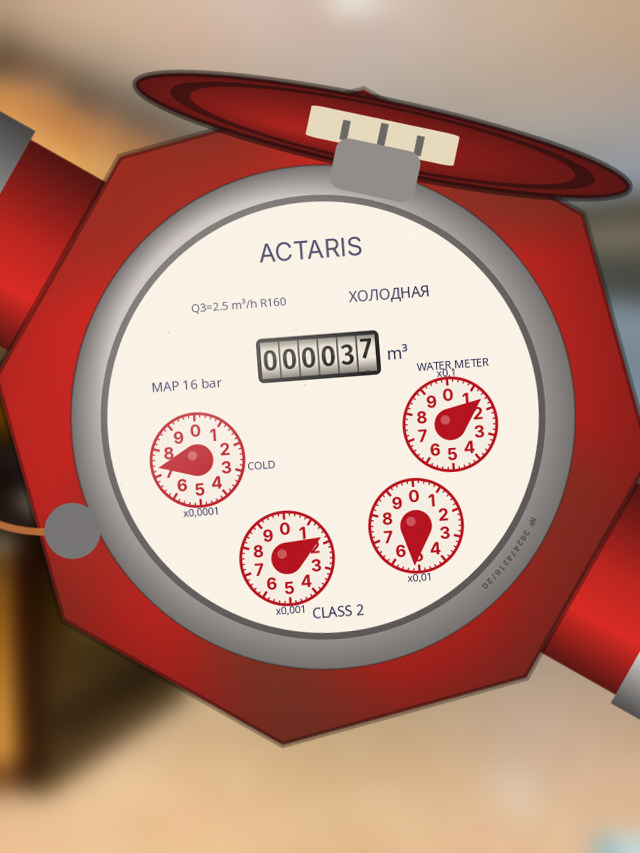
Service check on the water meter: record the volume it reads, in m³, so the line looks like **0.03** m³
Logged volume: **37.1517** m³
